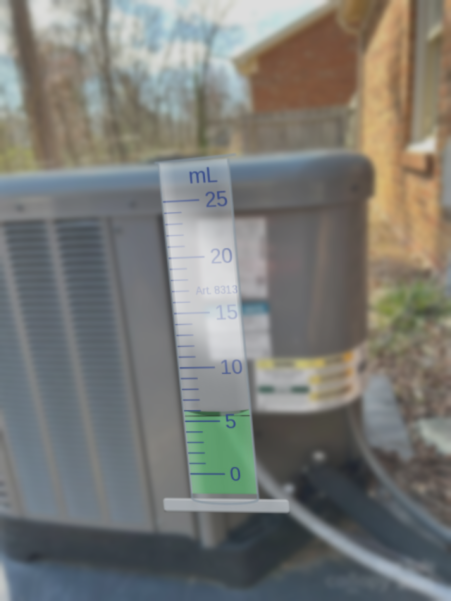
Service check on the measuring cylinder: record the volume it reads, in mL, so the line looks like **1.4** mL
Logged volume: **5.5** mL
